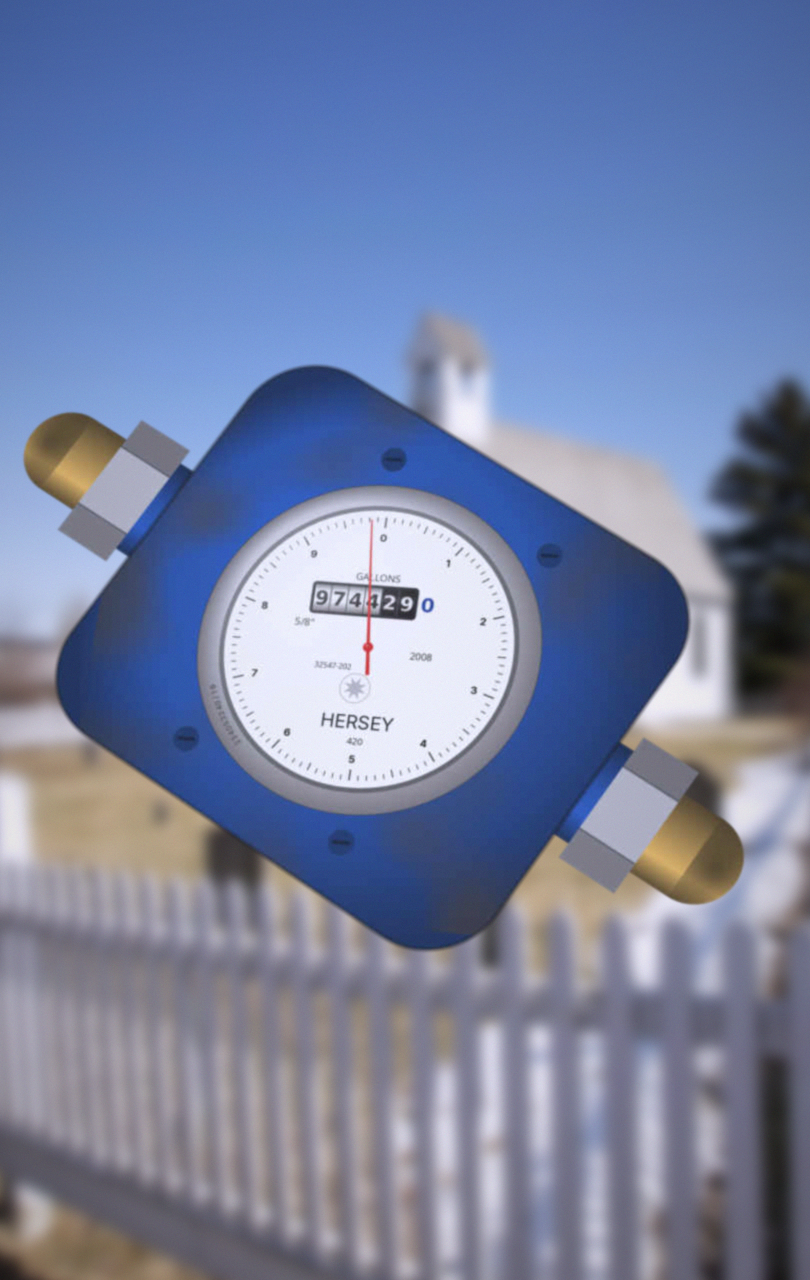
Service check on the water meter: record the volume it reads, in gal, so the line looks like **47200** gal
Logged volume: **9744289.8** gal
